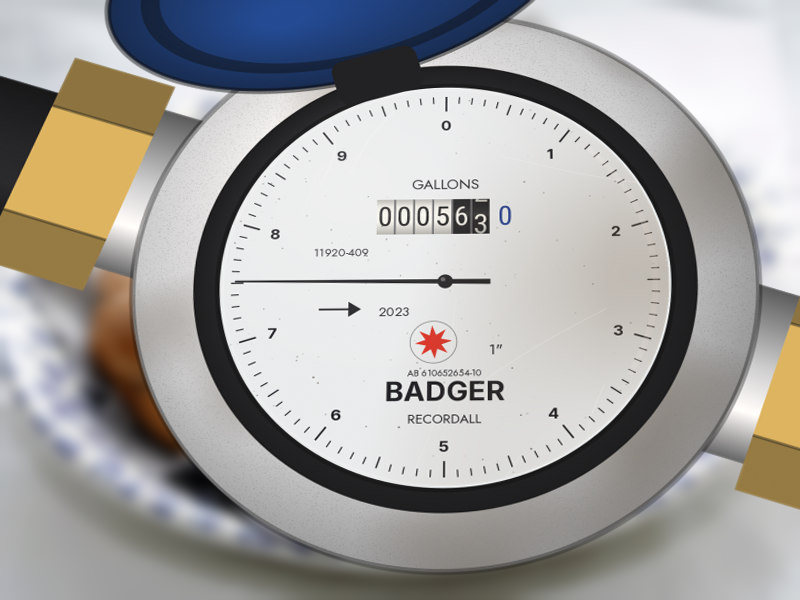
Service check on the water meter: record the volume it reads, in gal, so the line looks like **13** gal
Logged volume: **5627.5** gal
